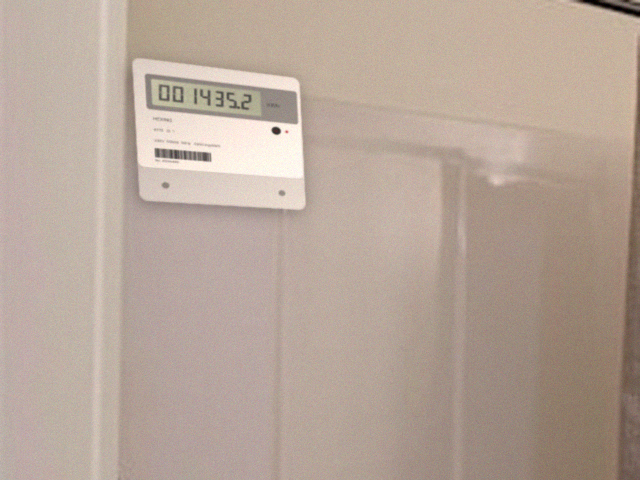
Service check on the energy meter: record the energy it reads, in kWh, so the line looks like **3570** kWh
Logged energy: **1435.2** kWh
